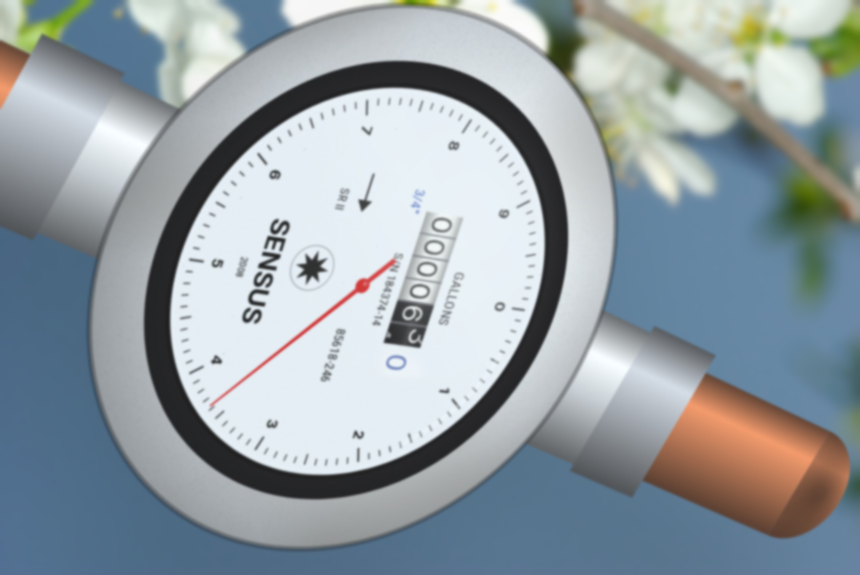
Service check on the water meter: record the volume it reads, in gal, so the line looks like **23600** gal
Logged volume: **633.6** gal
